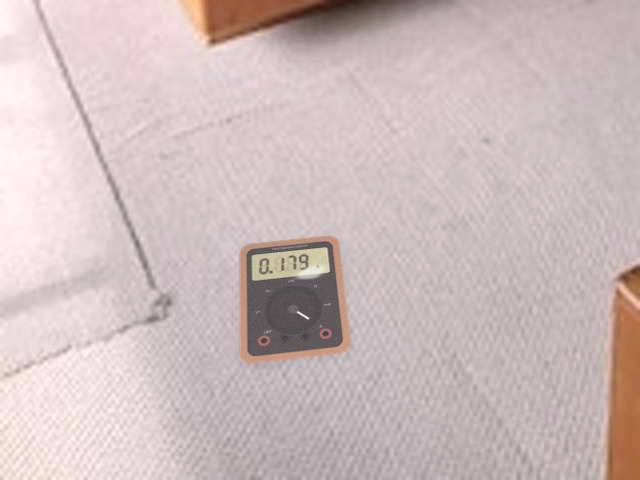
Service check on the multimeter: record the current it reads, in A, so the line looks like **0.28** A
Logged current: **0.179** A
